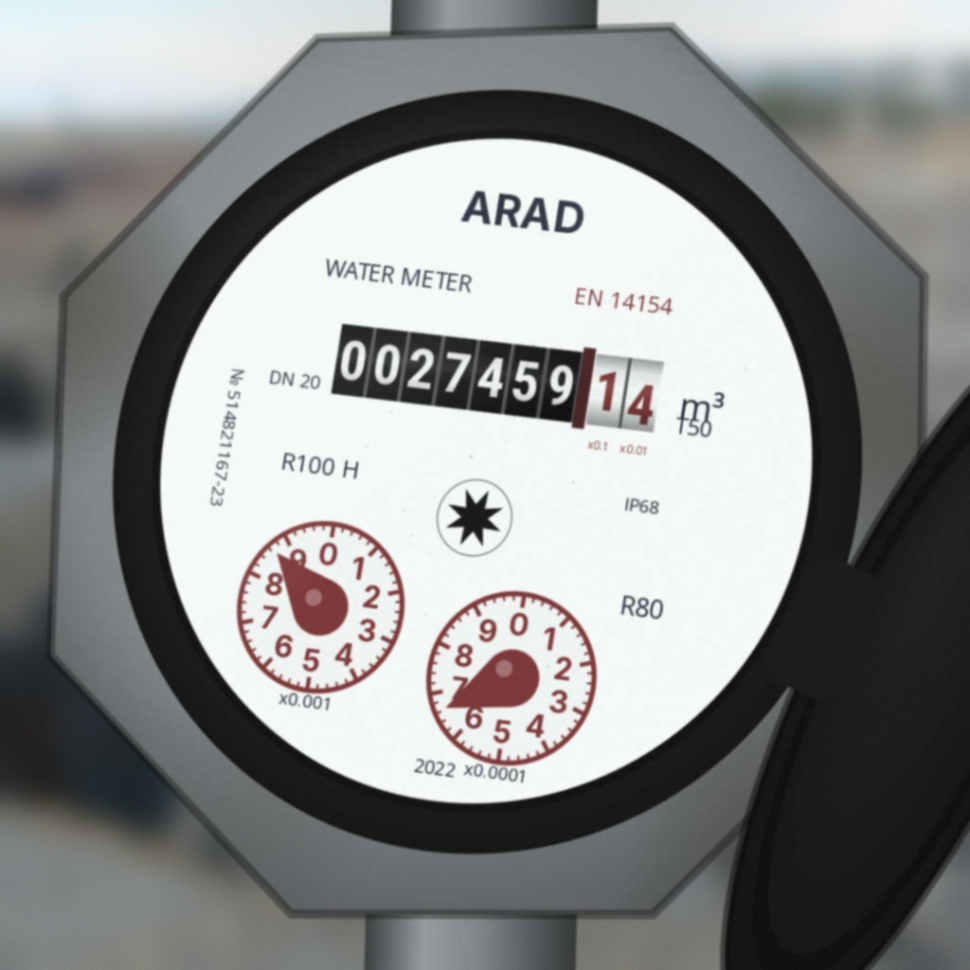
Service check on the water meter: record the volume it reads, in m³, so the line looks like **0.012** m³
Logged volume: **27459.1386** m³
